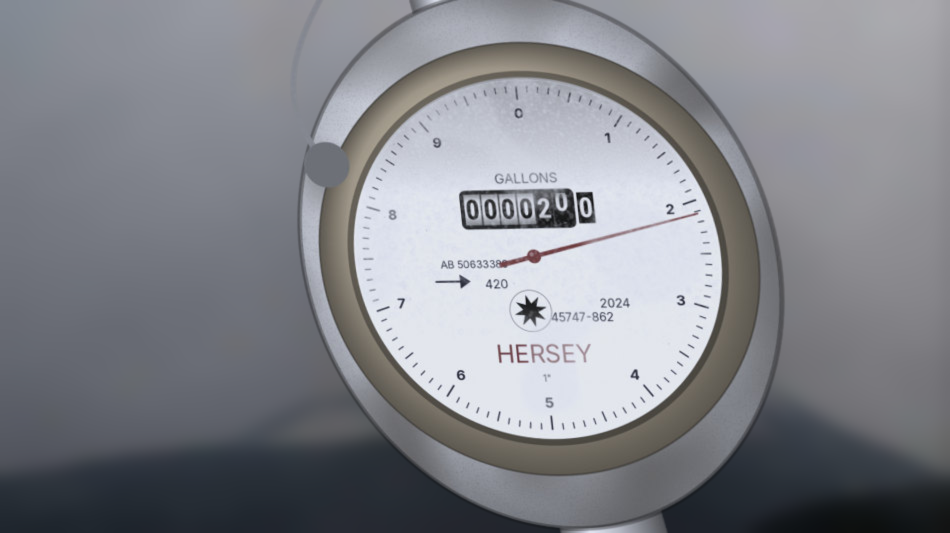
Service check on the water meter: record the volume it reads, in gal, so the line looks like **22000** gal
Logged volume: **202.1** gal
